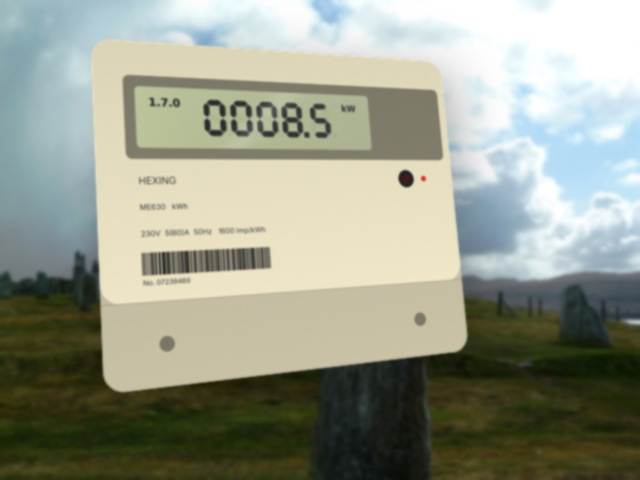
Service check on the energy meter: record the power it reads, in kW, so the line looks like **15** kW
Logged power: **8.5** kW
